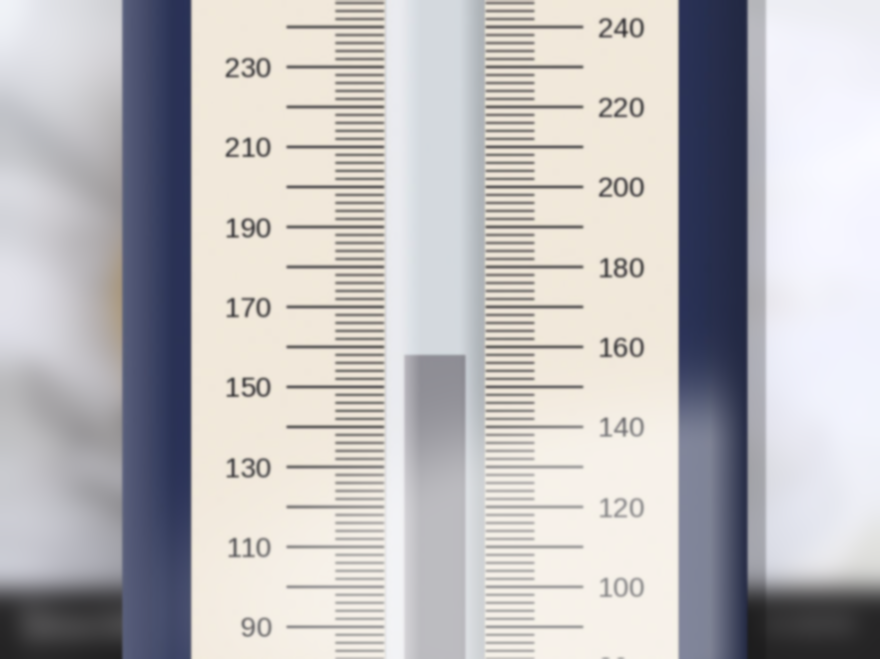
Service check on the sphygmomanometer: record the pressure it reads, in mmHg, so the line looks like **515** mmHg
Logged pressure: **158** mmHg
